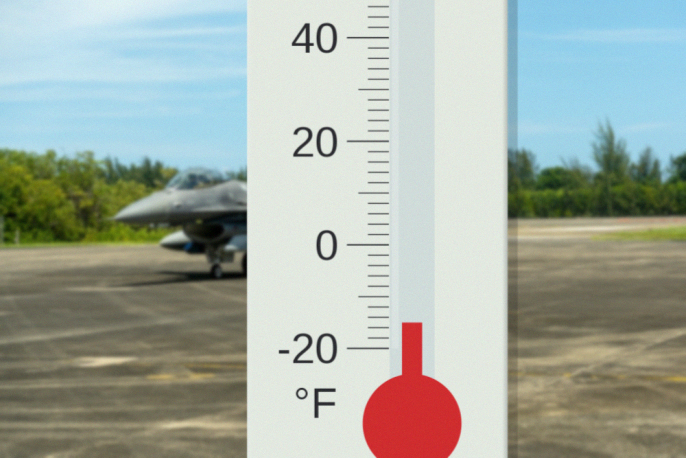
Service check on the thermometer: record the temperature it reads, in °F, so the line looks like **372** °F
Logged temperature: **-15** °F
